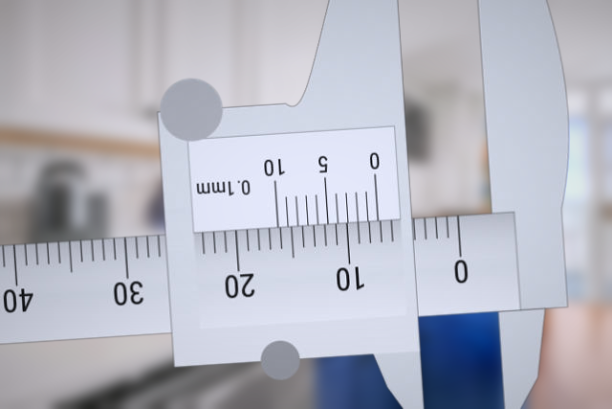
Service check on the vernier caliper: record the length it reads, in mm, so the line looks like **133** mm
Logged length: **7.2** mm
